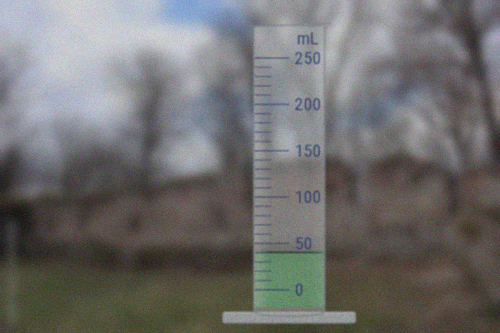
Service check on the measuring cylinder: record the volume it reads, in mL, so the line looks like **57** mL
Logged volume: **40** mL
